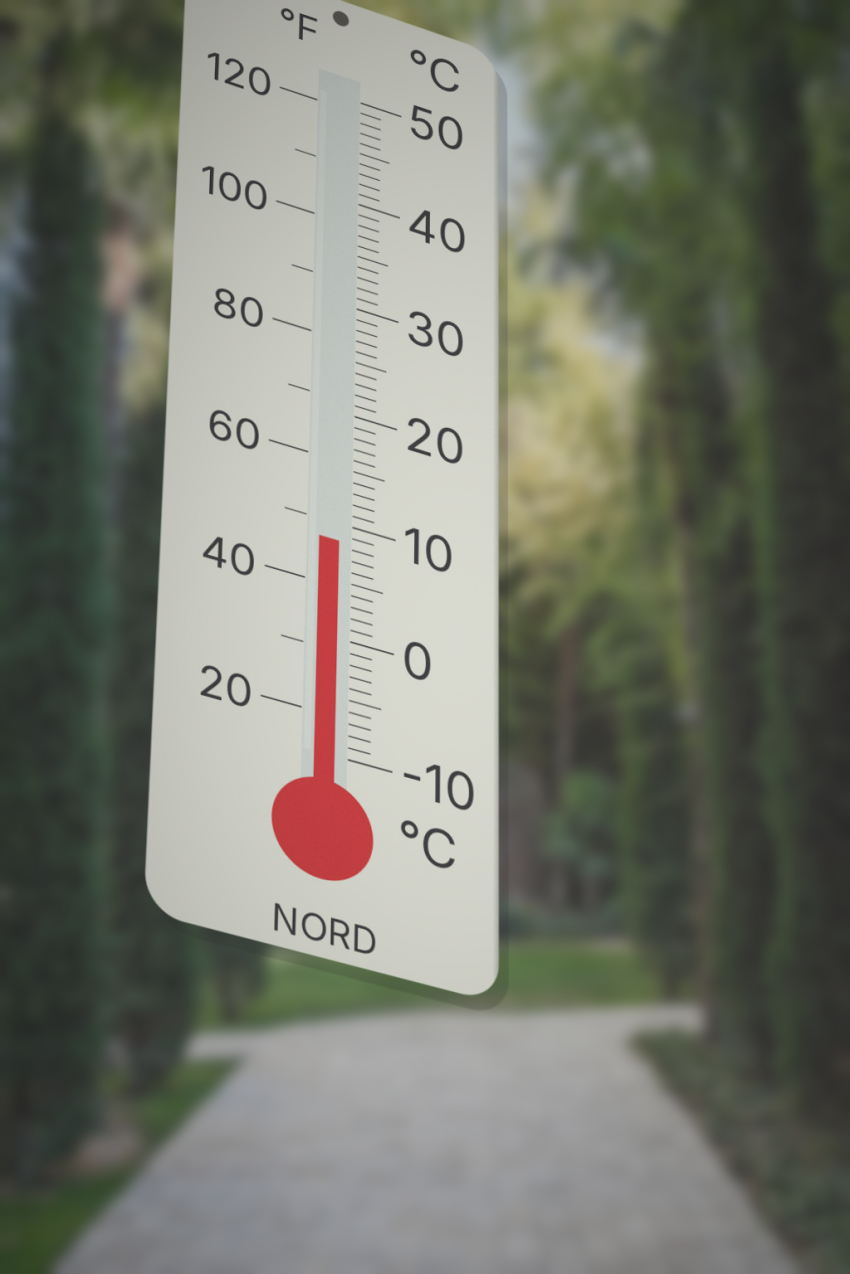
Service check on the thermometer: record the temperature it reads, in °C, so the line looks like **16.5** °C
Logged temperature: **8.5** °C
